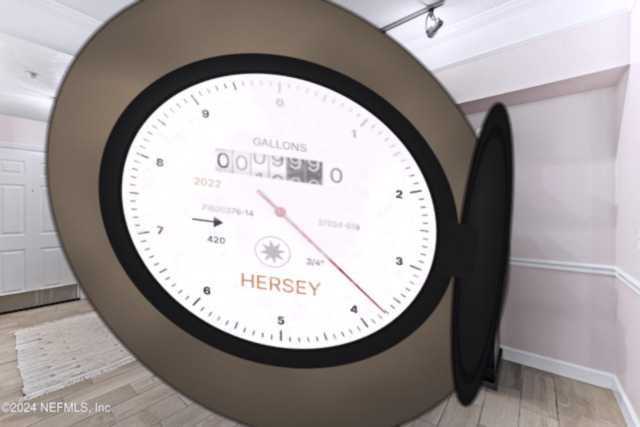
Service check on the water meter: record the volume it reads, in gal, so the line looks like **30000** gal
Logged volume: **9993.7** gal
